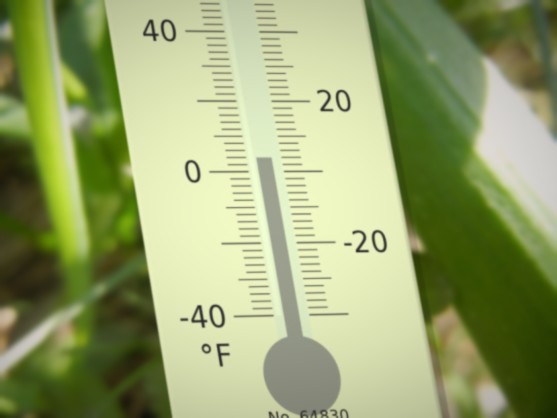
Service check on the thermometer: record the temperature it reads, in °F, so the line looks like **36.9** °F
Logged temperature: **4** °F
